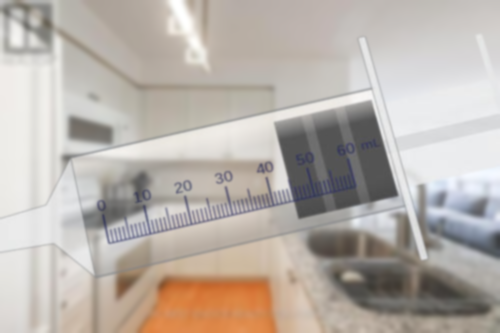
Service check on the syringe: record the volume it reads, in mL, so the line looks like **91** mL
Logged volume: **45** mL
